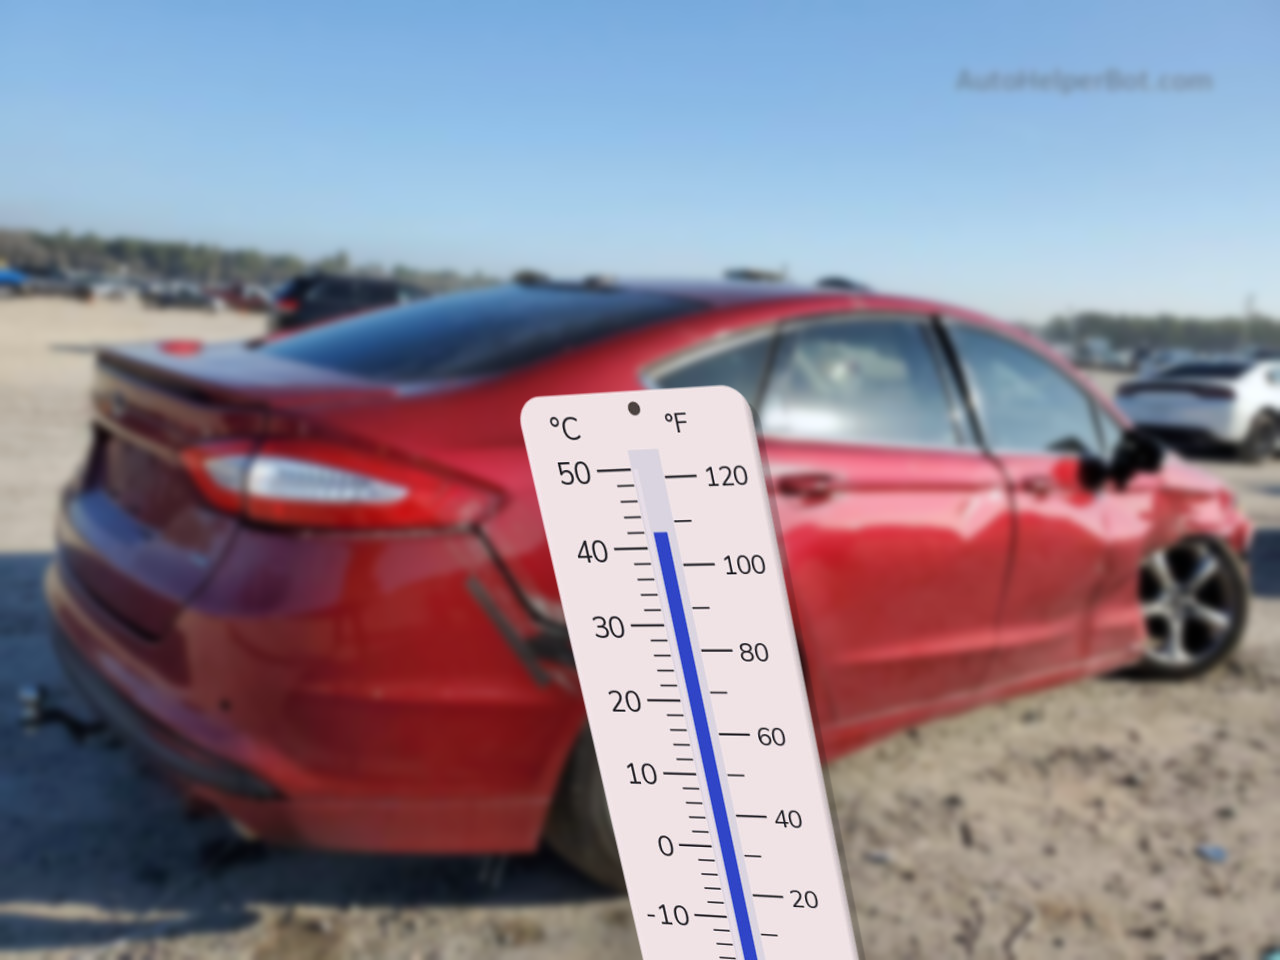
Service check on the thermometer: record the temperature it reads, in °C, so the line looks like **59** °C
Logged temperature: **42** °C
